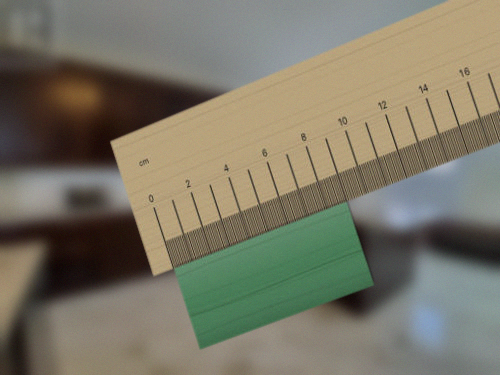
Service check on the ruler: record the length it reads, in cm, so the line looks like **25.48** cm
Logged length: **9** cm
